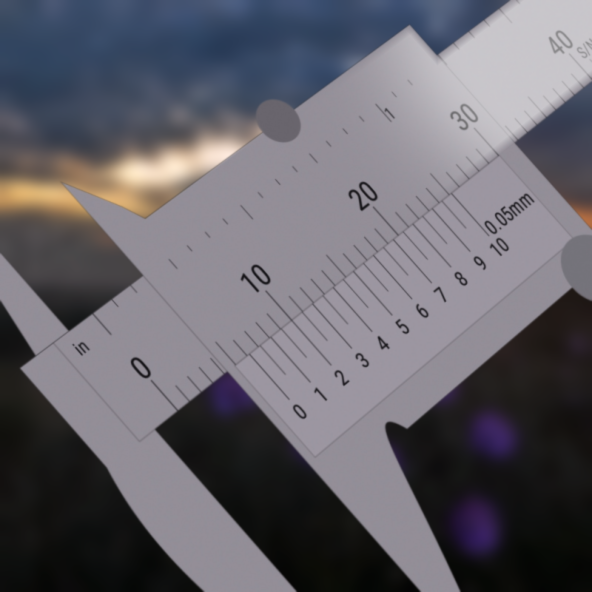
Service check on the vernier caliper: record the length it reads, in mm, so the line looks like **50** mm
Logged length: **6.2** mm
